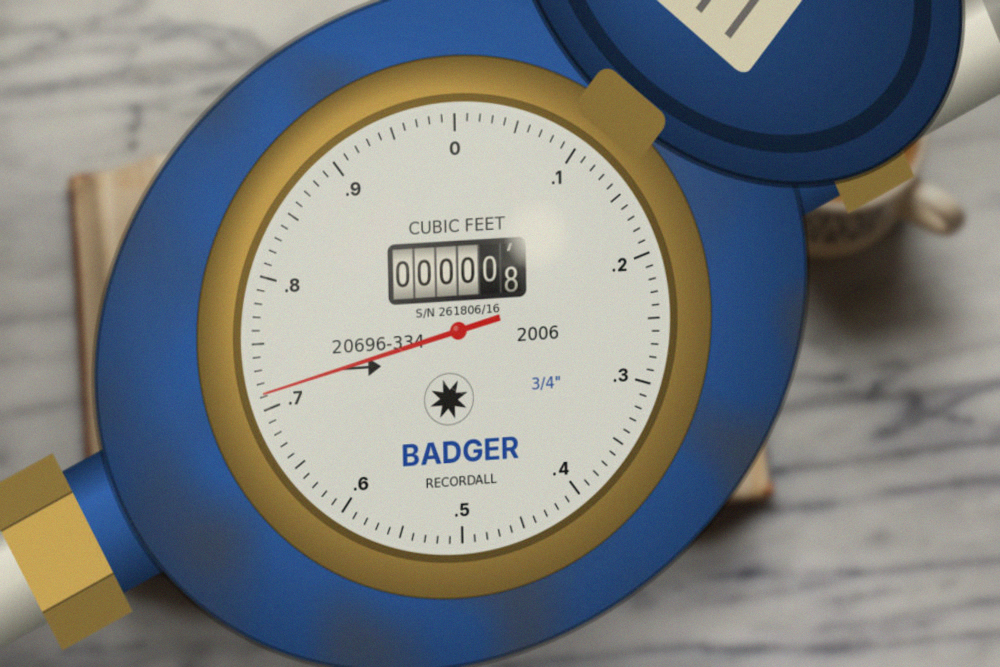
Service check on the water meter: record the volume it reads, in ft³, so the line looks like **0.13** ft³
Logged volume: **7.71** ft³
